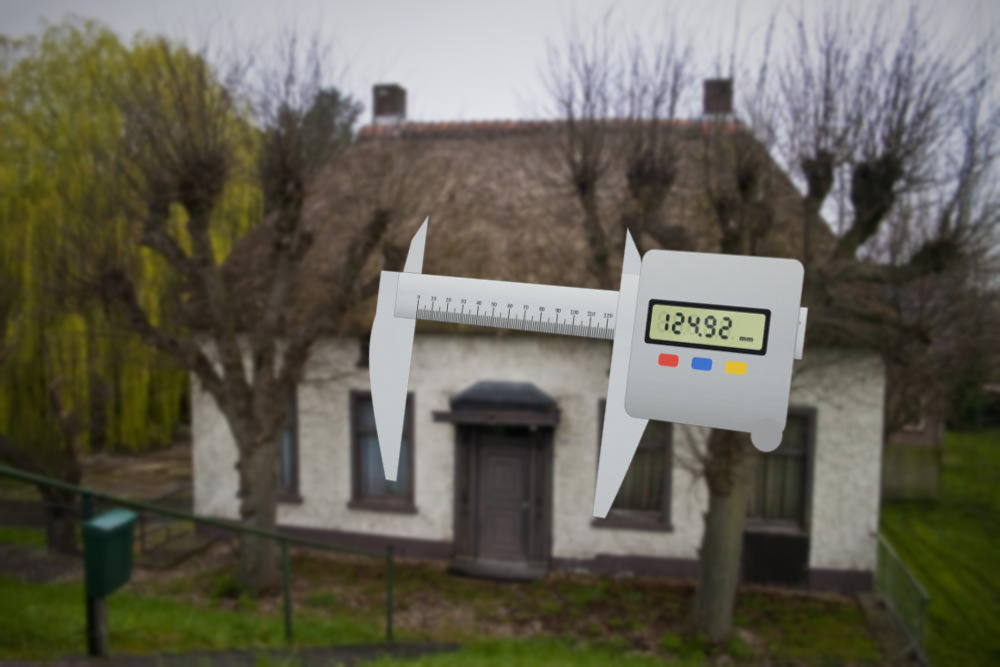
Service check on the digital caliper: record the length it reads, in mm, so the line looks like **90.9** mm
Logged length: **124.92** mm
